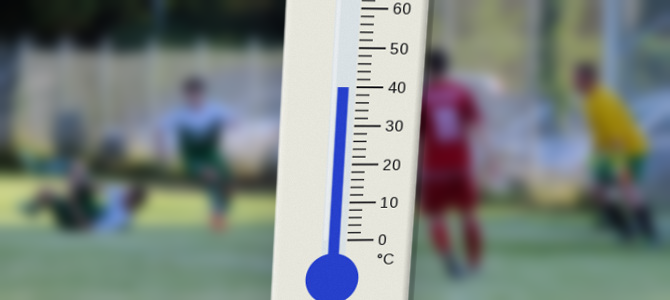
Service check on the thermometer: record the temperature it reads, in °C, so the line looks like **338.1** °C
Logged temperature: **40** °C
